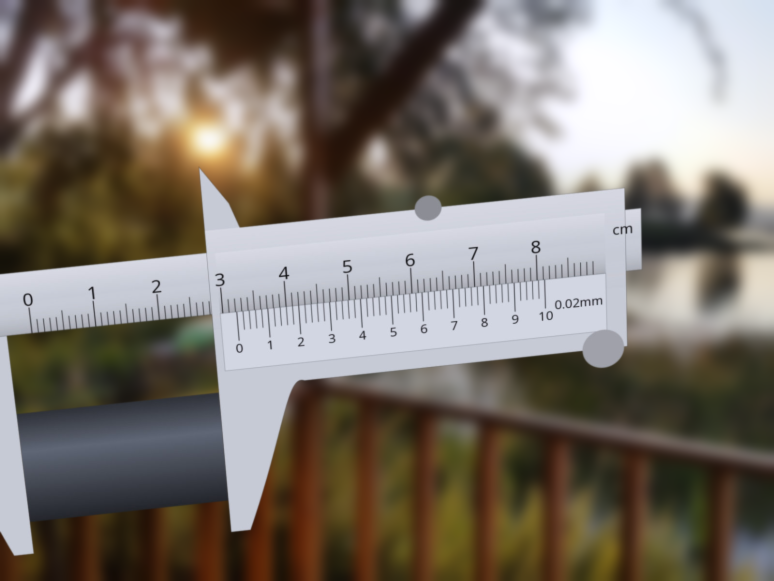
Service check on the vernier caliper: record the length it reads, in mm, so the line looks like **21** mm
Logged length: **32.2** mm
